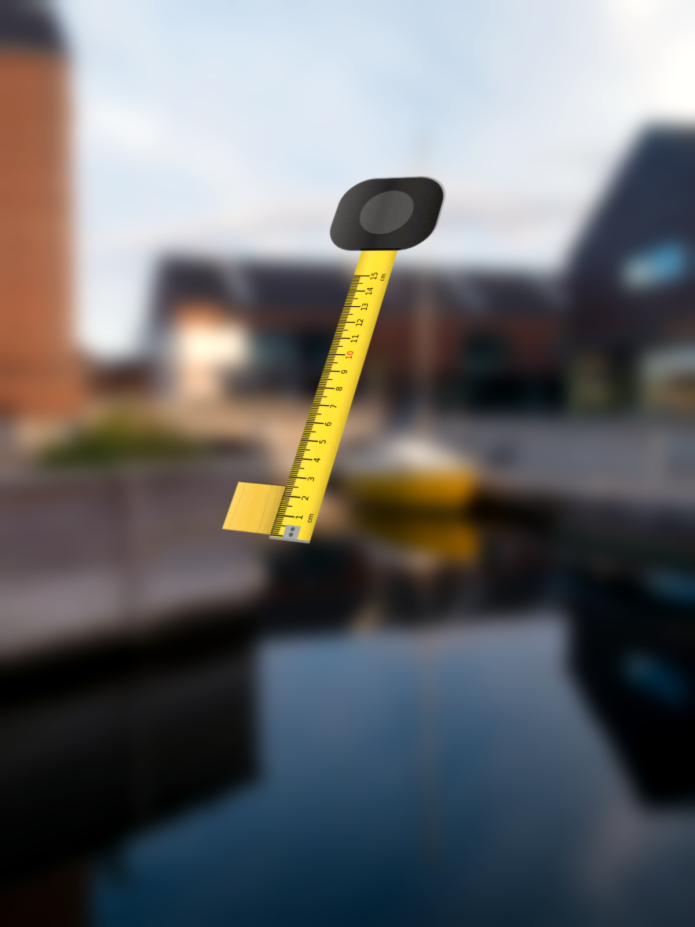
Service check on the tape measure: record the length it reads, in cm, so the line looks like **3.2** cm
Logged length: **2.5** cm
